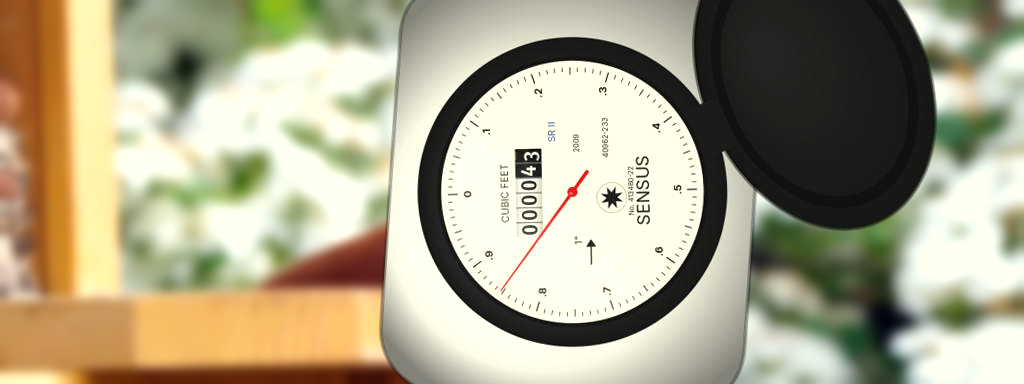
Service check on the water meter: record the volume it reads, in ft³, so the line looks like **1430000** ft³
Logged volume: **42.85** ft³
